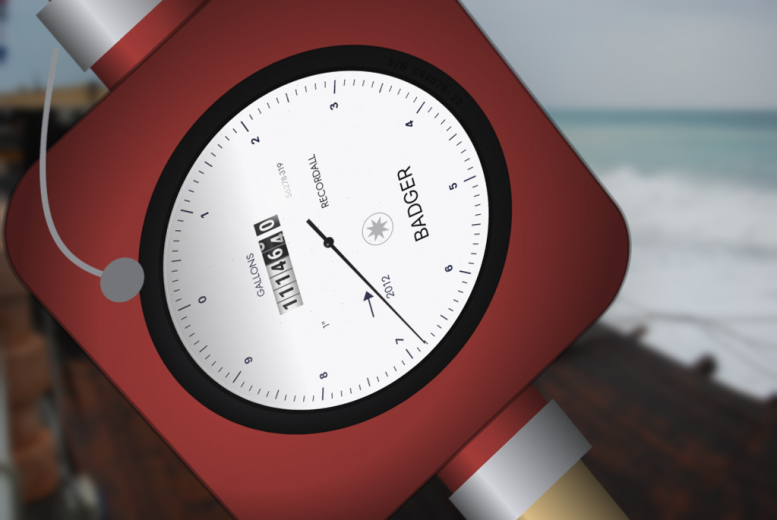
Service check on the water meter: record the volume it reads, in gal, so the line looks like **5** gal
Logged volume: **1114636.8** gal
